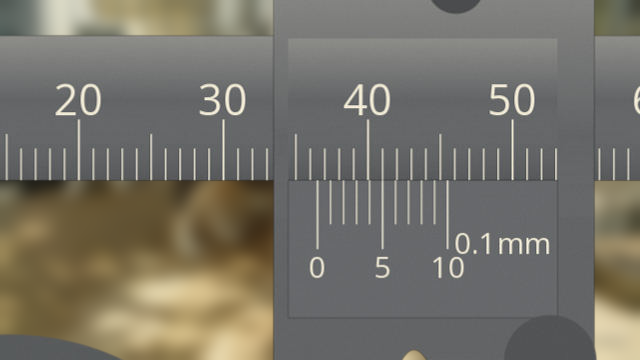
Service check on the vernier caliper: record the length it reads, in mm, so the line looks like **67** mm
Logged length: **36.5** mm
